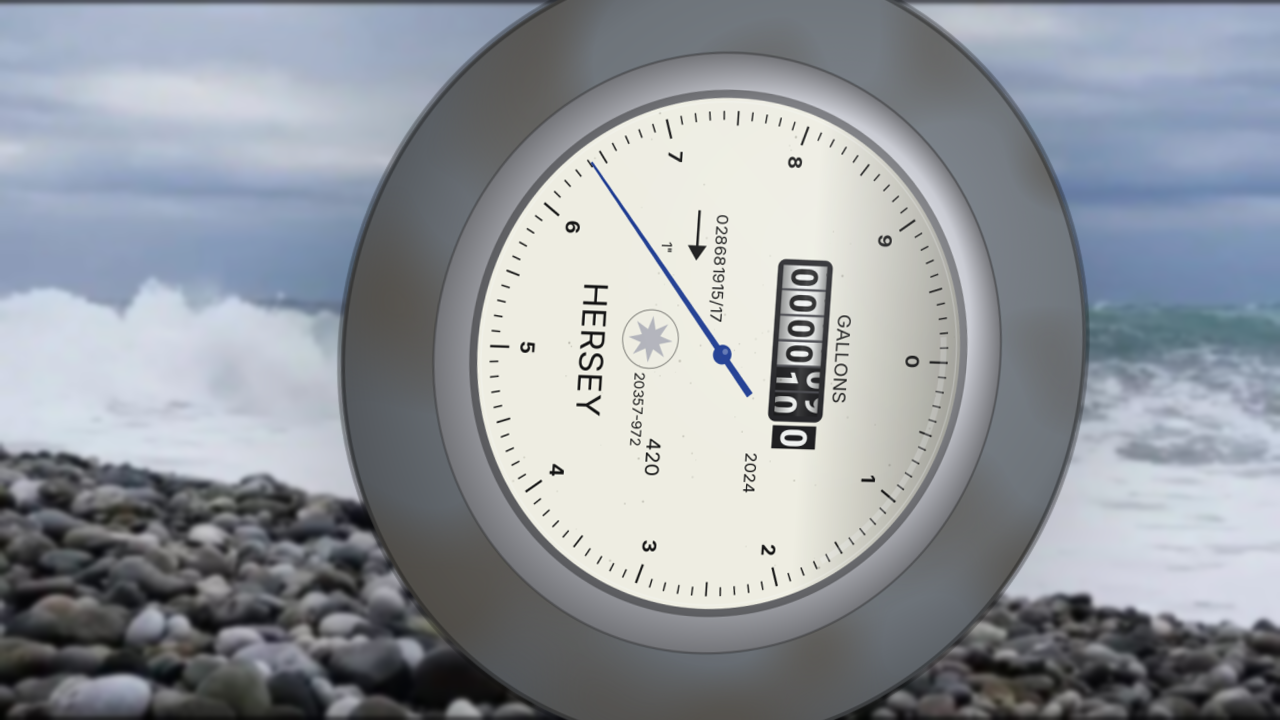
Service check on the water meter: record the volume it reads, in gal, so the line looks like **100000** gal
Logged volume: **96.4** gal
